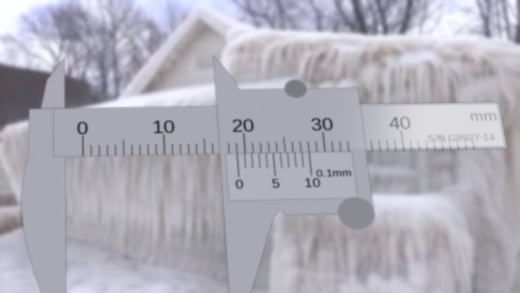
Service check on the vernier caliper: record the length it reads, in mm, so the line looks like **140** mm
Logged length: **19.0** mm
